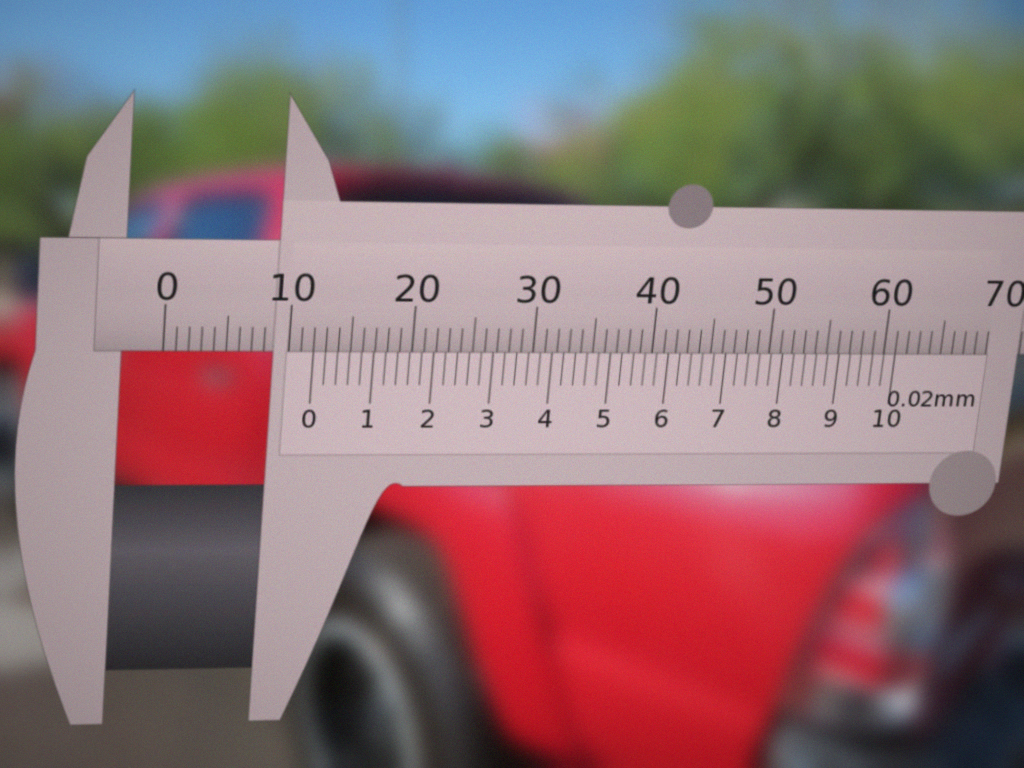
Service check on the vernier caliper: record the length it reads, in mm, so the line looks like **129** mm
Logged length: **12.0** mm
